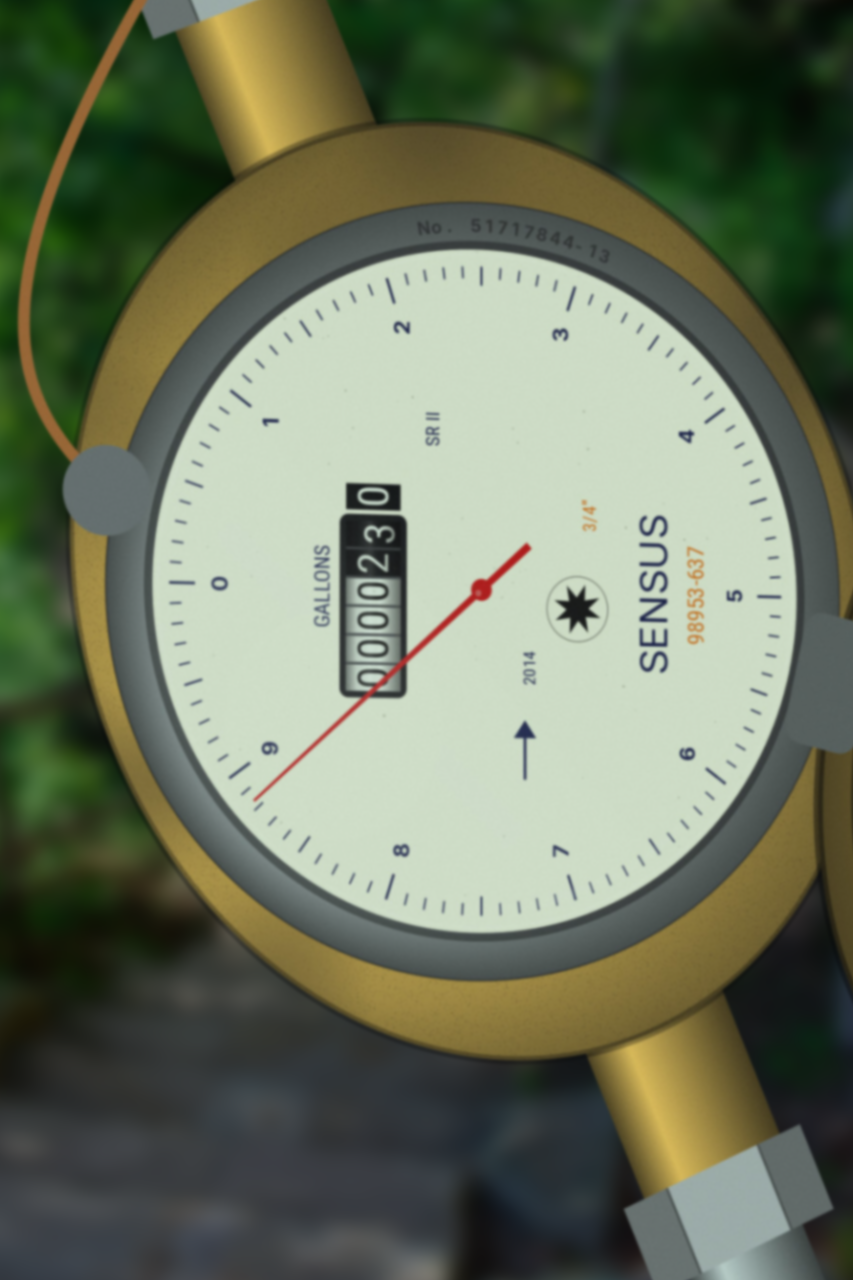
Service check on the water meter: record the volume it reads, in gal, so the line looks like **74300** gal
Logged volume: **228.8** gal
